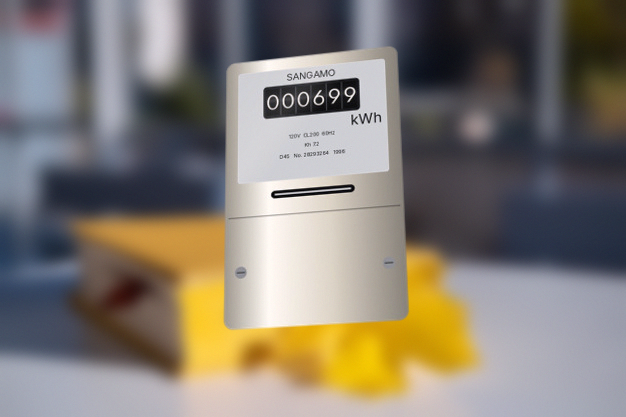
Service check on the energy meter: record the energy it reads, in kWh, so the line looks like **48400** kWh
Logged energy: **699** kWh
